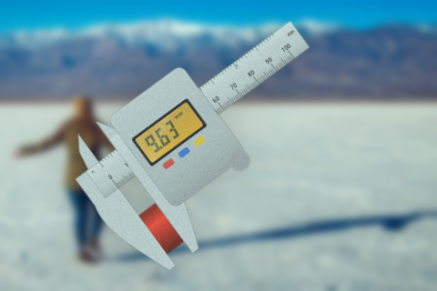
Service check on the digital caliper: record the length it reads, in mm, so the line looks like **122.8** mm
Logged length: **9.63** mm
